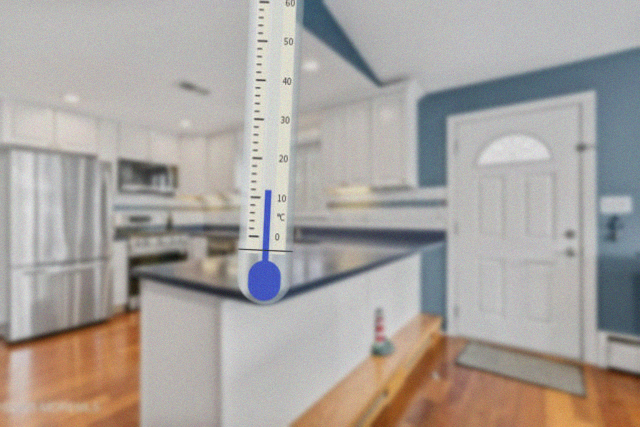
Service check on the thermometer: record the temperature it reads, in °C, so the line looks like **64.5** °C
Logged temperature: **12** °C
